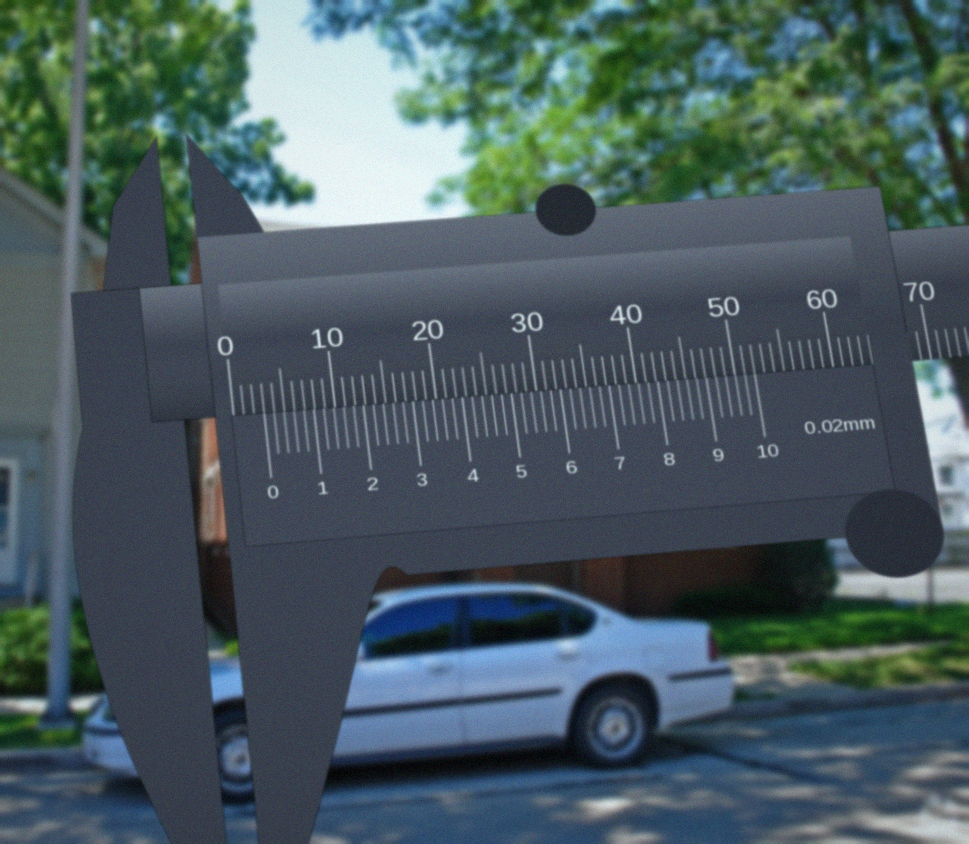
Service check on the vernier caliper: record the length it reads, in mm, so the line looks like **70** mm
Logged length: **3.0** mm
